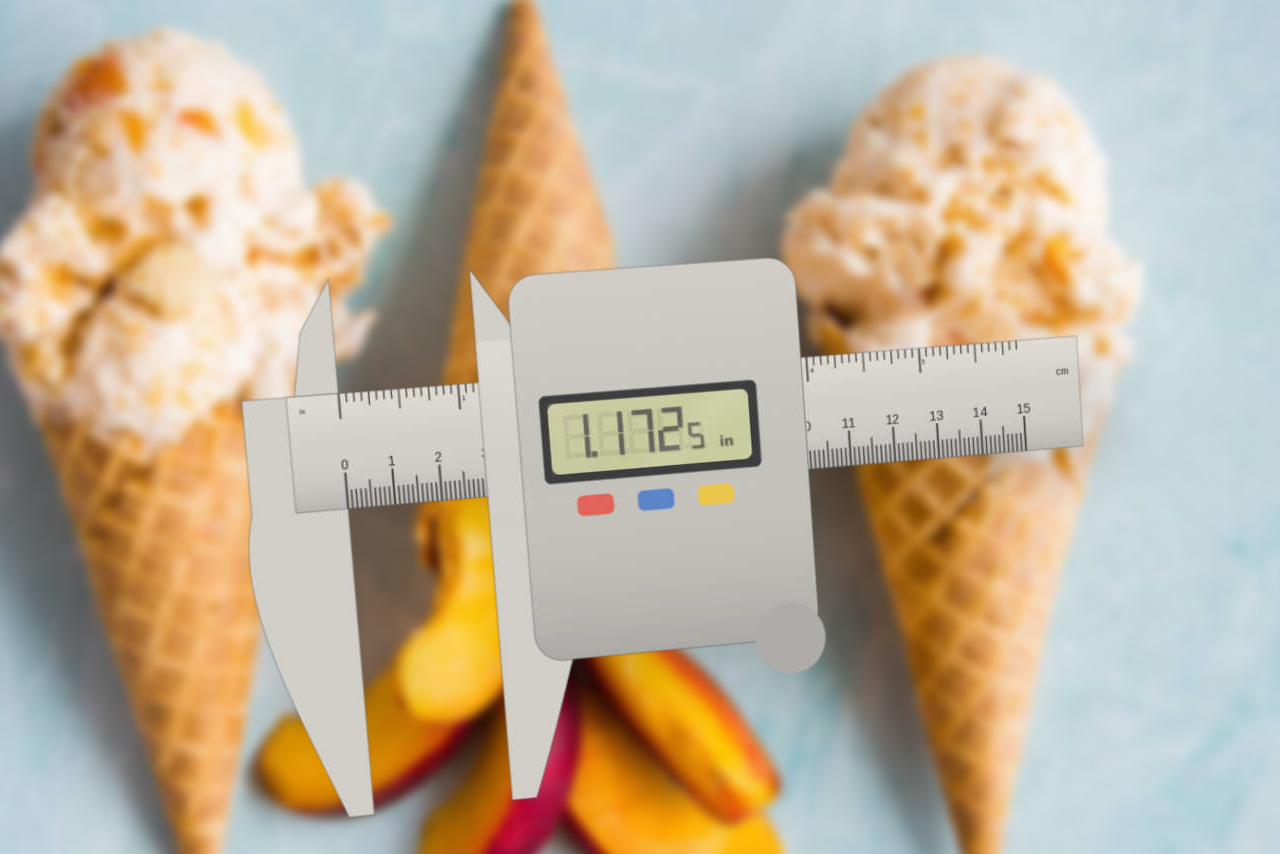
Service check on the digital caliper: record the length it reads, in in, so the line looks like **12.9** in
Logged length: **1.1725** in
